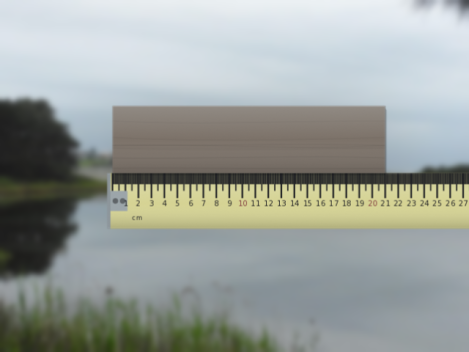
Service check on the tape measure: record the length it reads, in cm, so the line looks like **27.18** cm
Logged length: **21** cm
